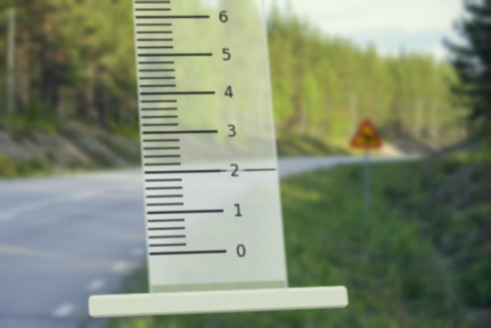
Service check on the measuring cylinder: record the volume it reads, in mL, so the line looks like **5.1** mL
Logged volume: **2** mL
